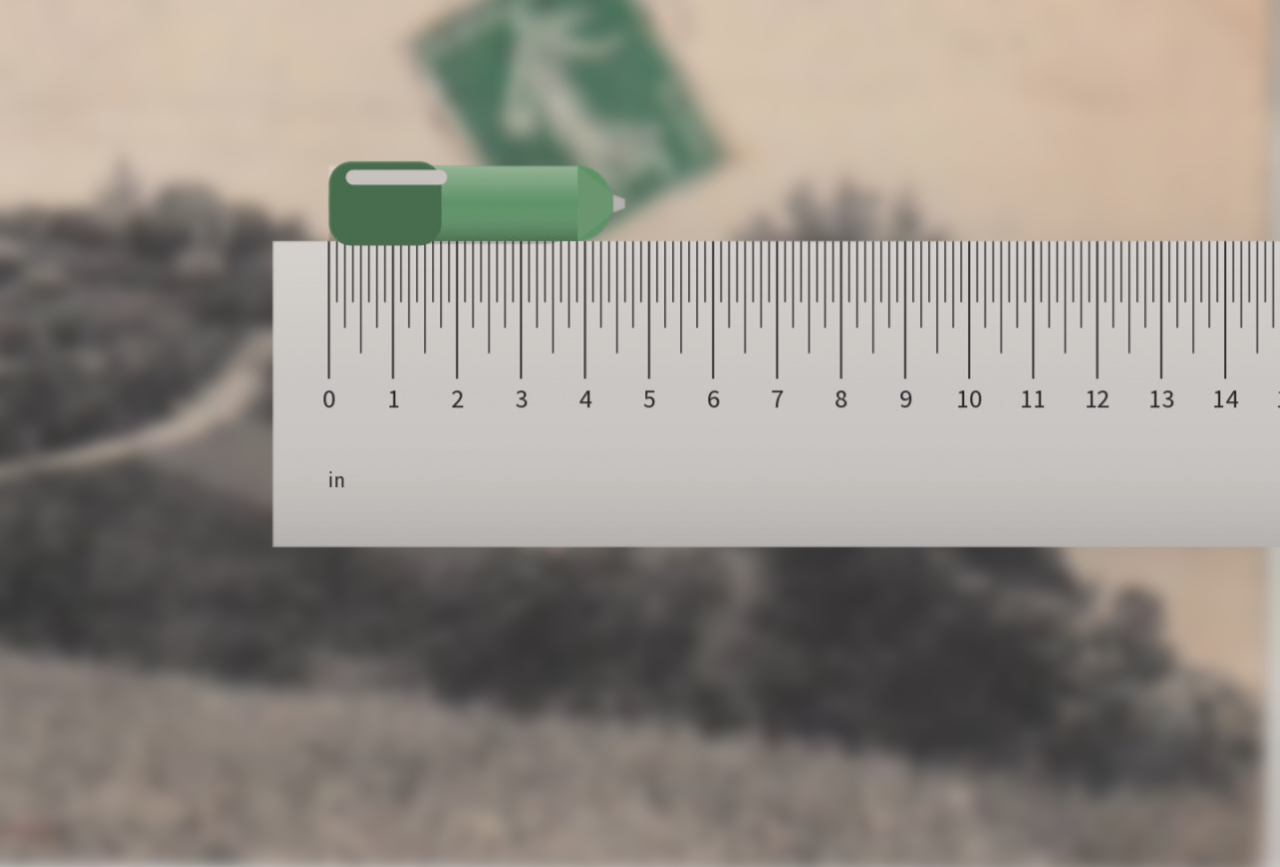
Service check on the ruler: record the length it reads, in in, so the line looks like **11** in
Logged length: **4.625** in
